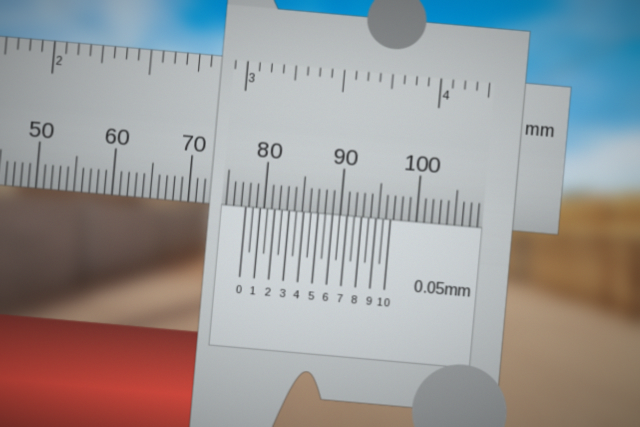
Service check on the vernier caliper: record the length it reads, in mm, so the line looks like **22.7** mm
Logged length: **77.6** mm
